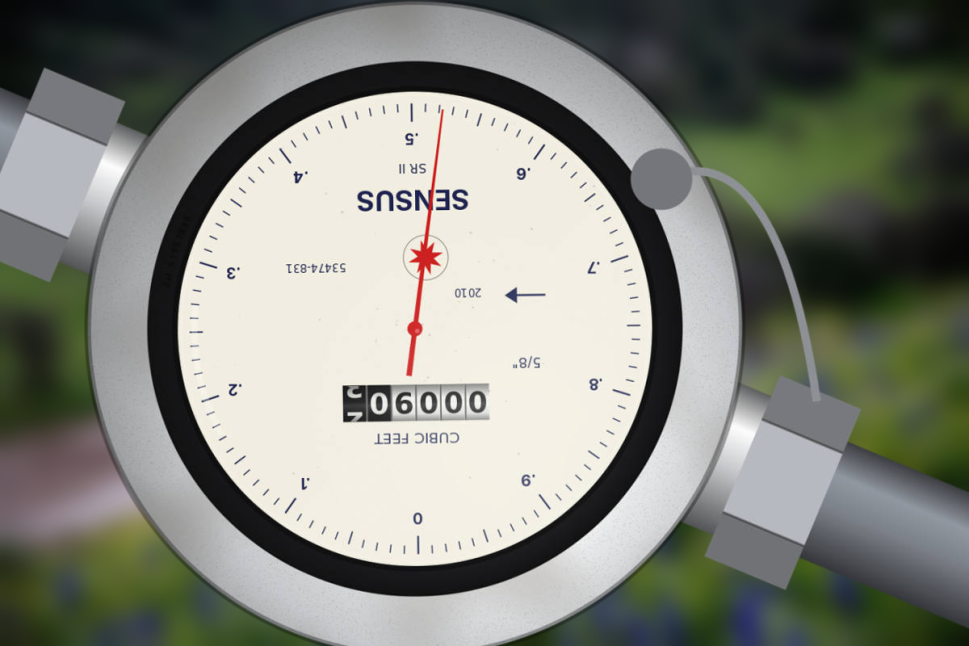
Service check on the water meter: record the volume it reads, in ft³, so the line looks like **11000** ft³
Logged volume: **902.52** ft³
